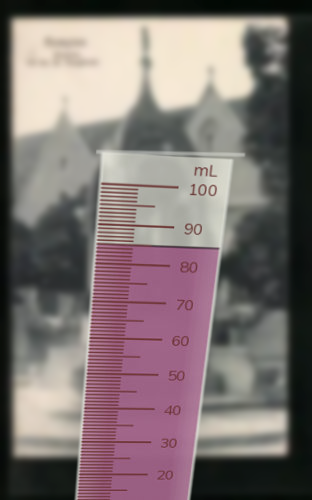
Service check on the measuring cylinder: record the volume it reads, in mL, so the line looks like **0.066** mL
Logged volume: **85** mL
